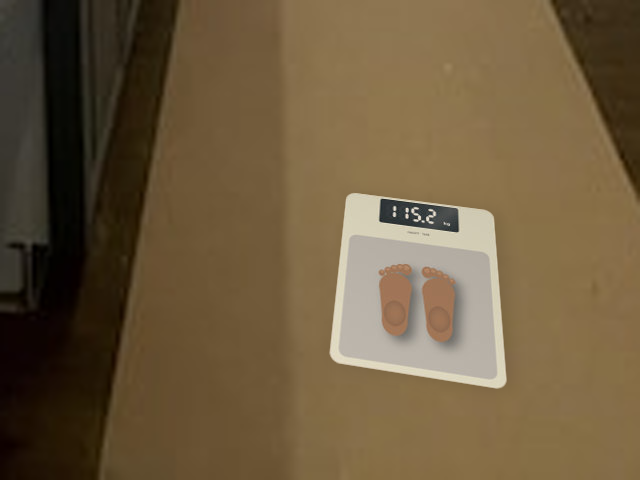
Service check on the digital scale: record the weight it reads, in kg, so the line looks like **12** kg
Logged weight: **115.2** kg
